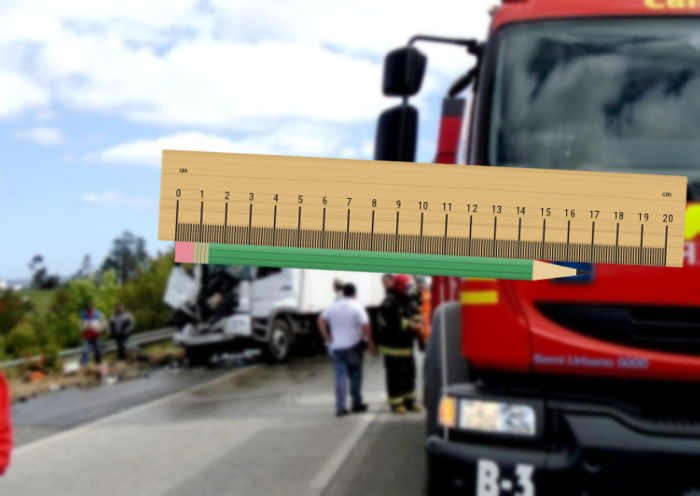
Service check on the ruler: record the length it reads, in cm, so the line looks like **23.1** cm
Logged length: **17** cm
